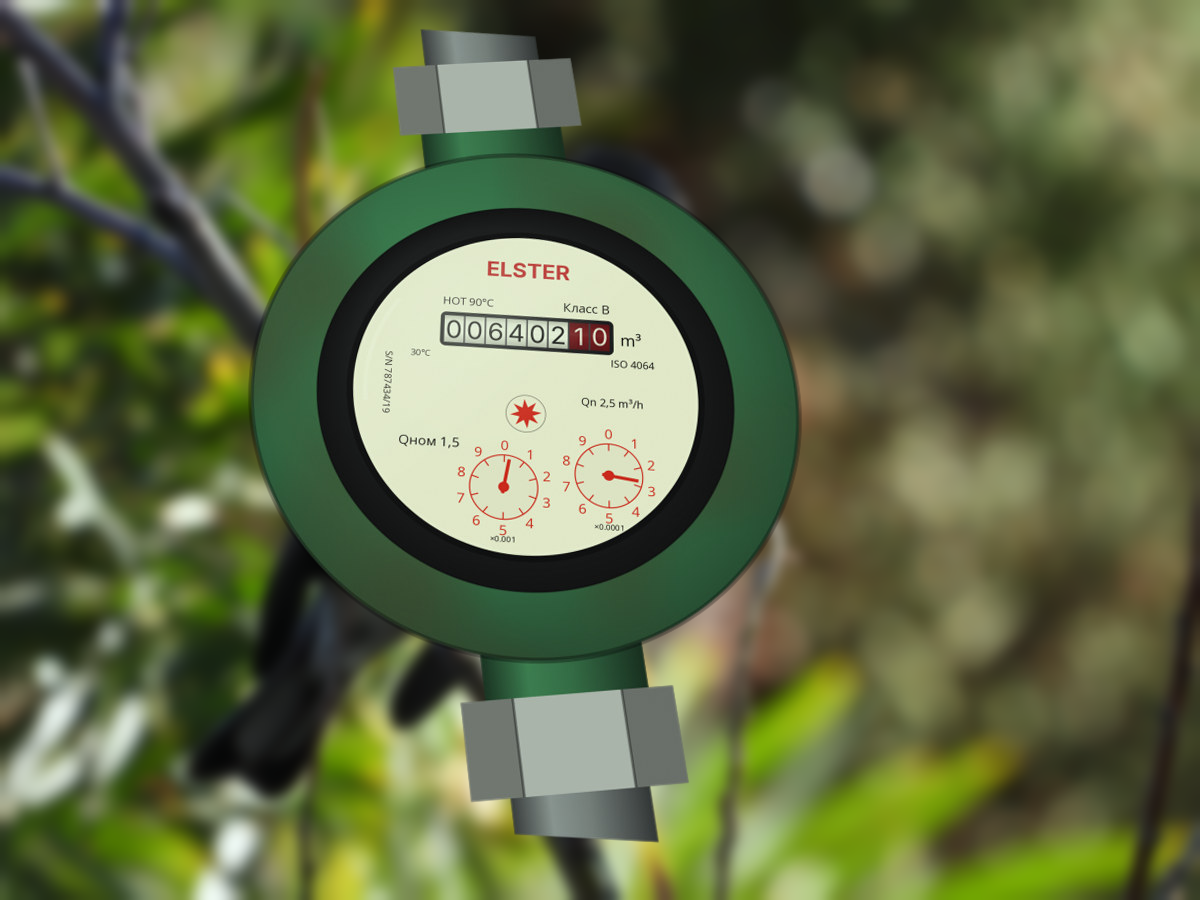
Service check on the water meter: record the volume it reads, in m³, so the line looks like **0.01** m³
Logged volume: **6402.1002** m³
